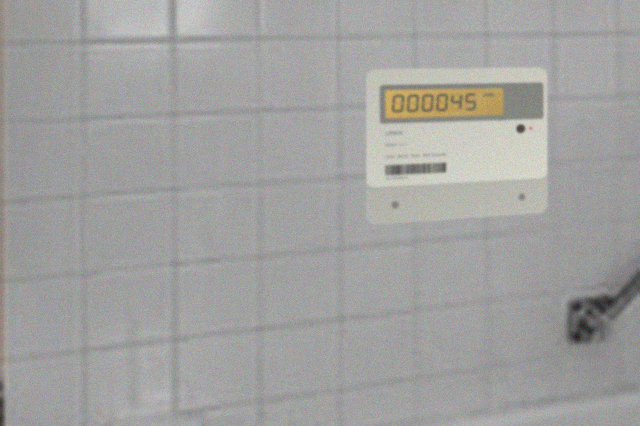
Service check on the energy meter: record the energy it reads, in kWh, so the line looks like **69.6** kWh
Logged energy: **45** kWh
